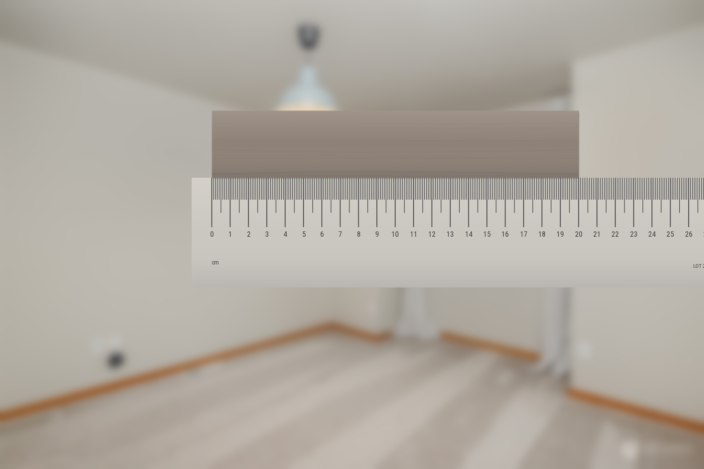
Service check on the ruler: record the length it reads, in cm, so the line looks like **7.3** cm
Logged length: **20** cm
